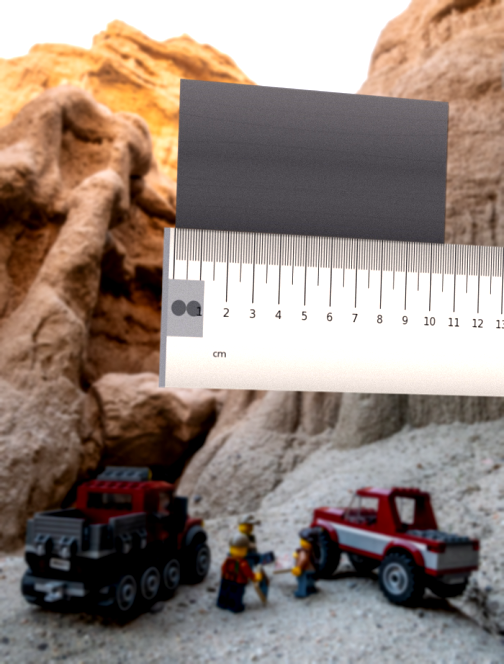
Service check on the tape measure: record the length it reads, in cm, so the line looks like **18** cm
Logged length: **10.5** cm
